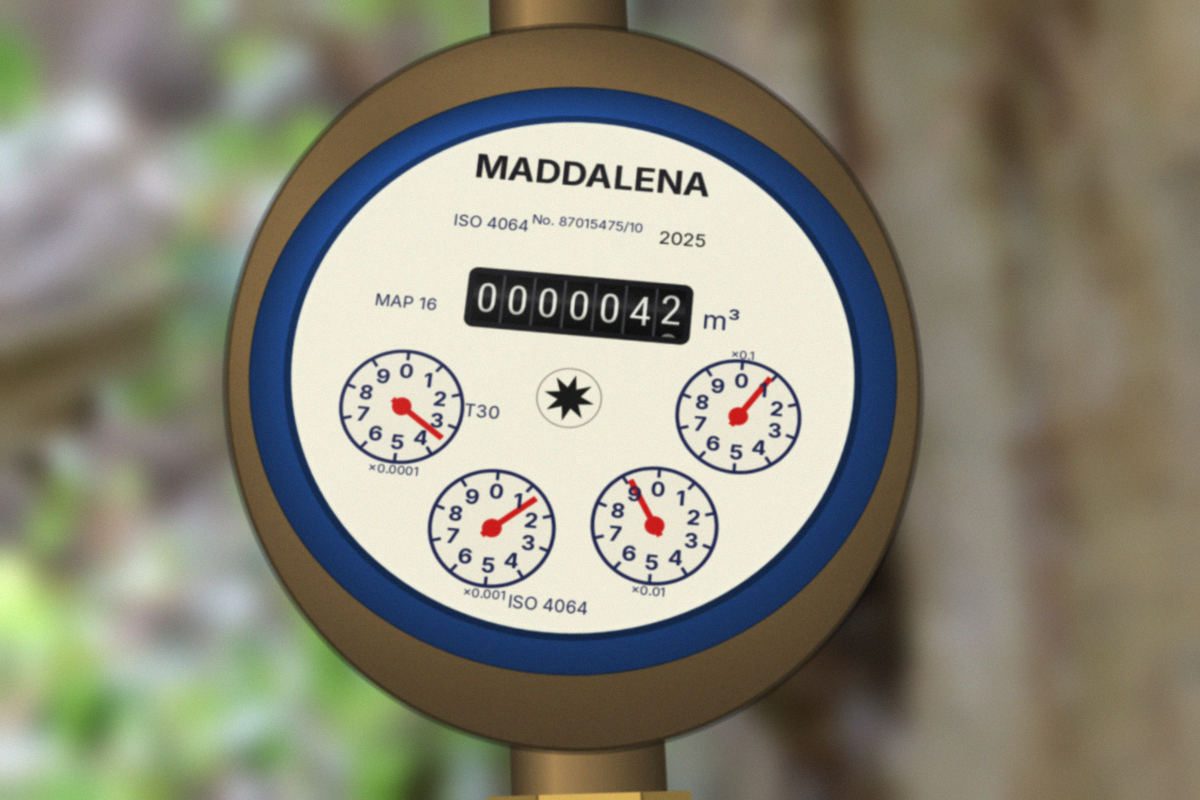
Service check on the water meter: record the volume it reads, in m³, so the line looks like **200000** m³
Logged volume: **42.0913** m³
